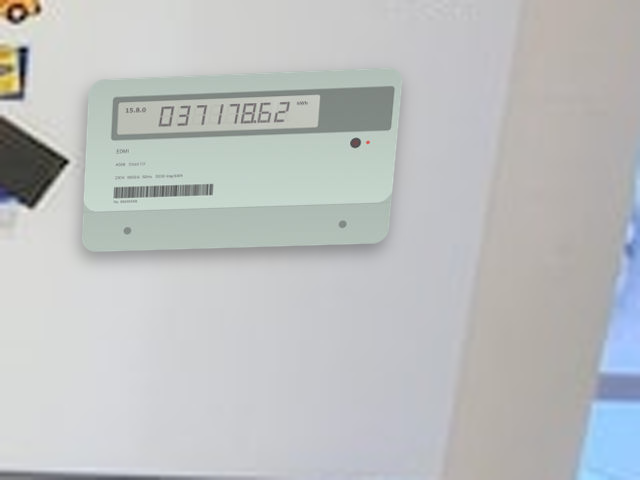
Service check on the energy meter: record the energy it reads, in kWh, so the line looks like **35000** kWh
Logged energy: **37178.62** kWh
